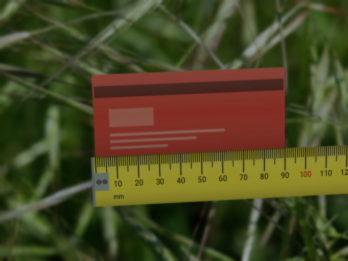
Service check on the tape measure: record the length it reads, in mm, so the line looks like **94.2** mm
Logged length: **90** mm
